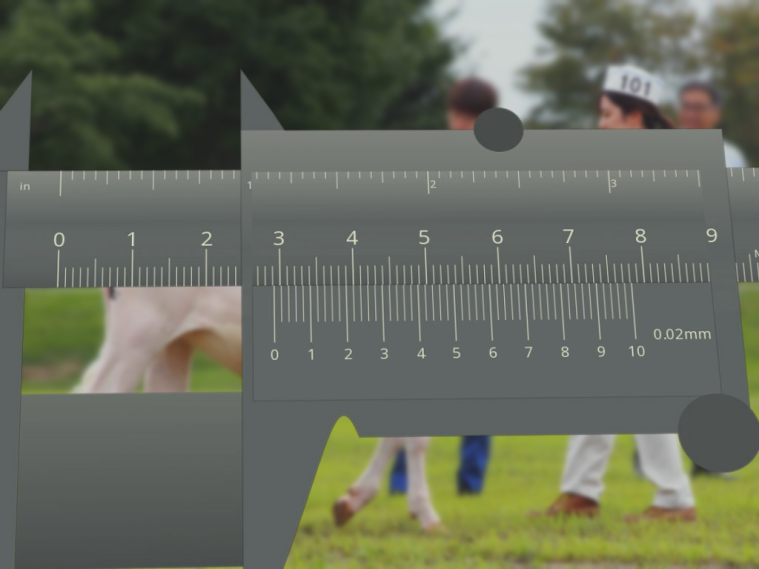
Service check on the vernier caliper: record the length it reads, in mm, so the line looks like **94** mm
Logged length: **29.2** mm
